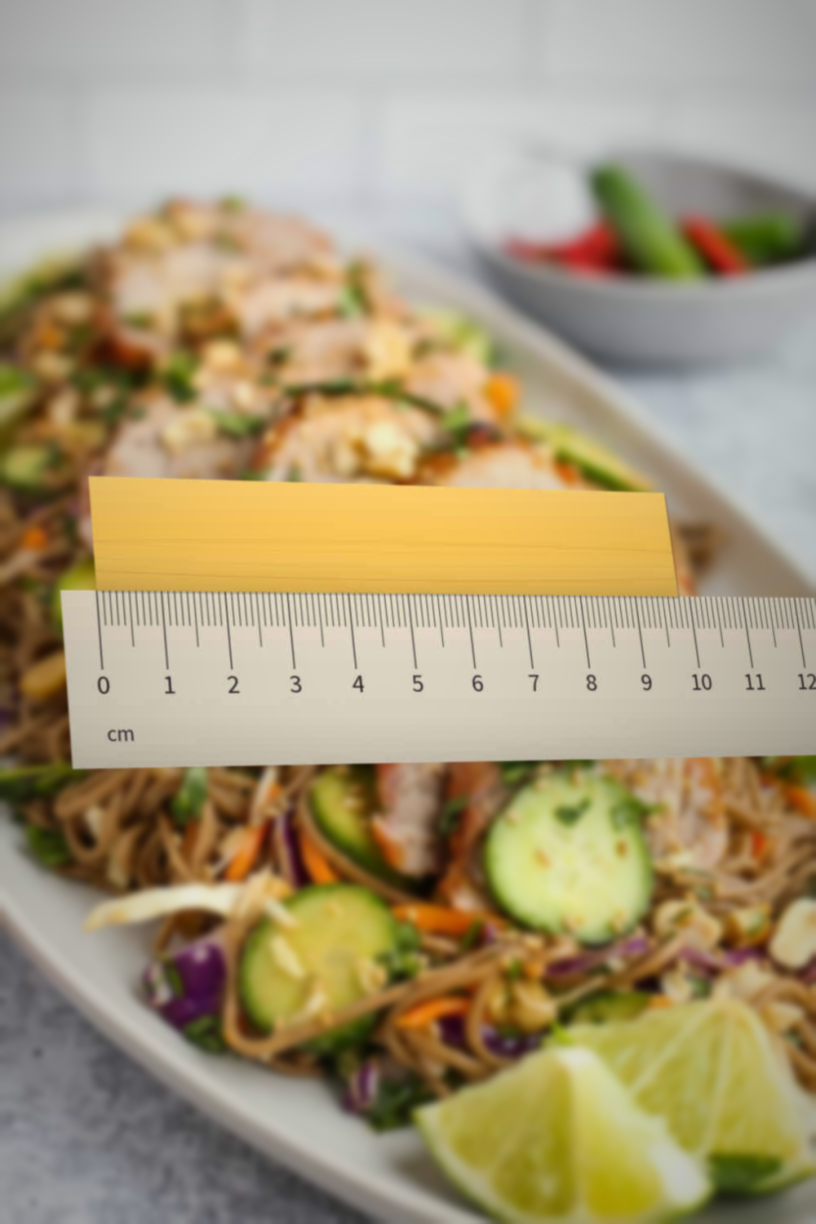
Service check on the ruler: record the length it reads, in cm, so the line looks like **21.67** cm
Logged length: **9.8** cm
